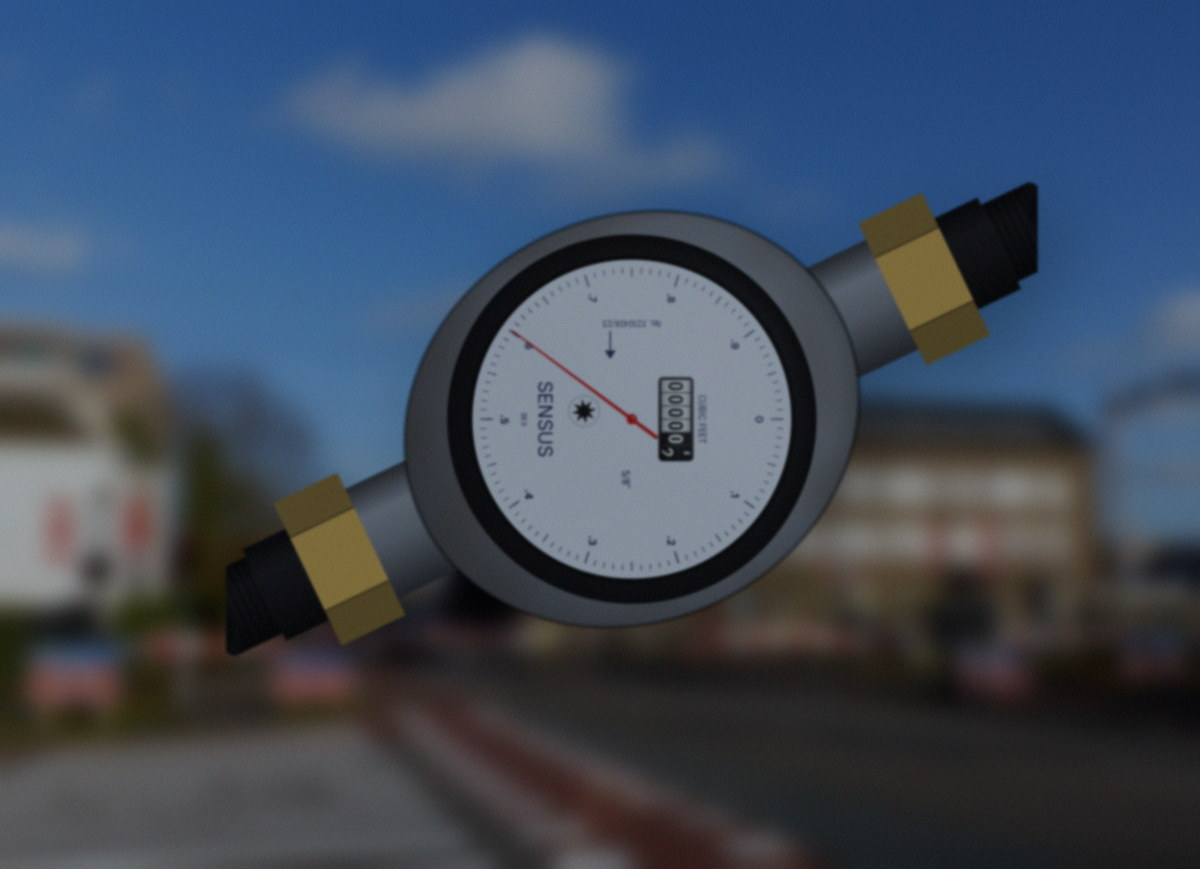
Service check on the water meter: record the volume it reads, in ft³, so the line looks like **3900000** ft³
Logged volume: **1.60** ft³
